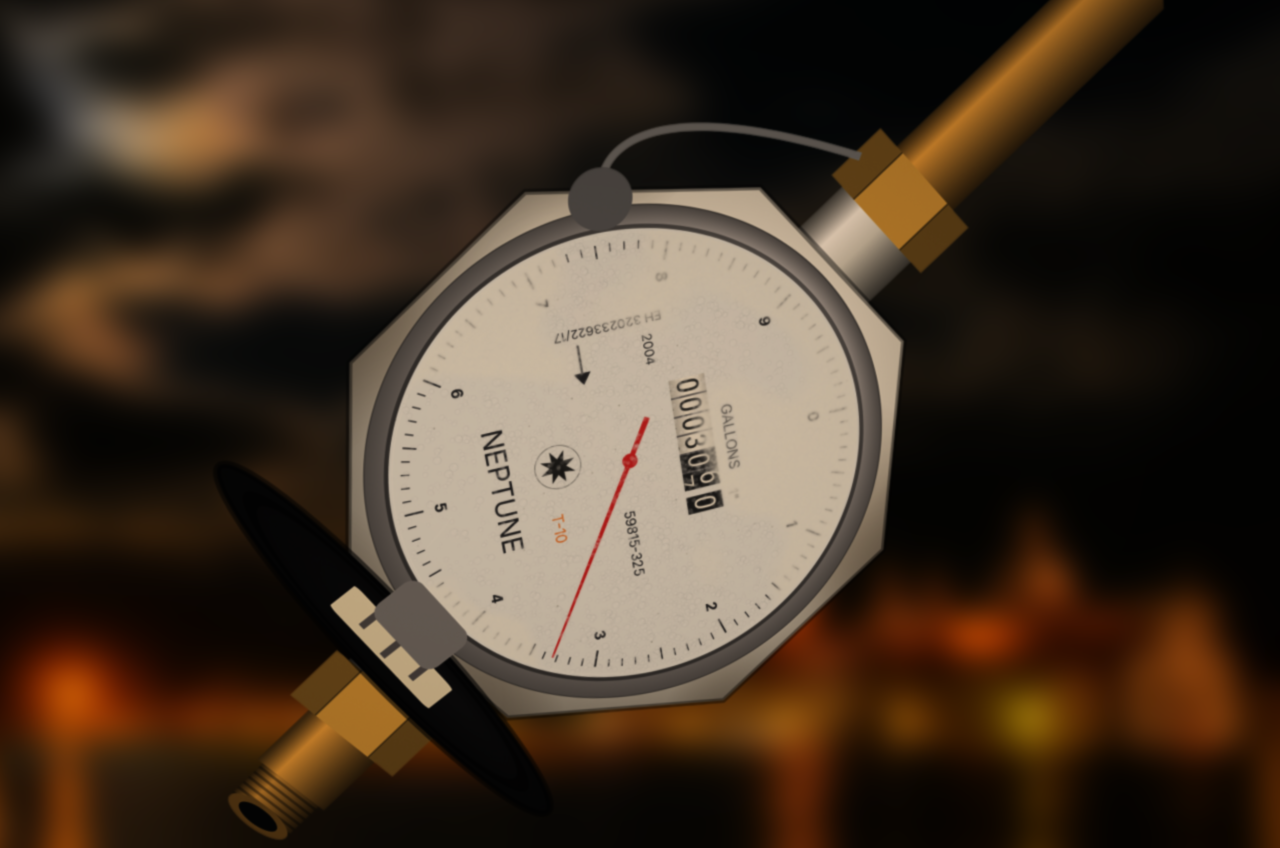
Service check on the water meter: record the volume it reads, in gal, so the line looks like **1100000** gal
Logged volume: **3063.3** gal
